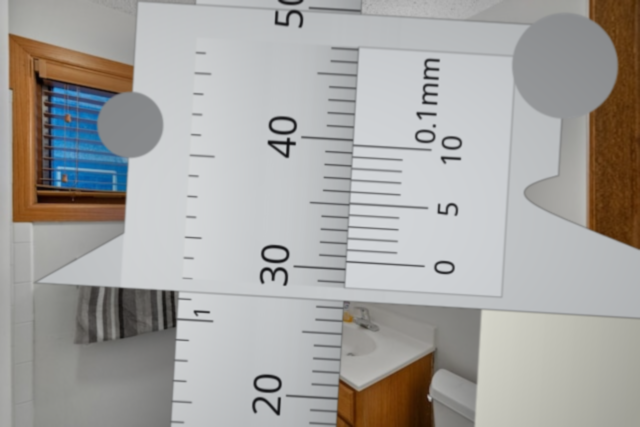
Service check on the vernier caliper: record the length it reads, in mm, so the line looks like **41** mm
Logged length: **30.6** mm
